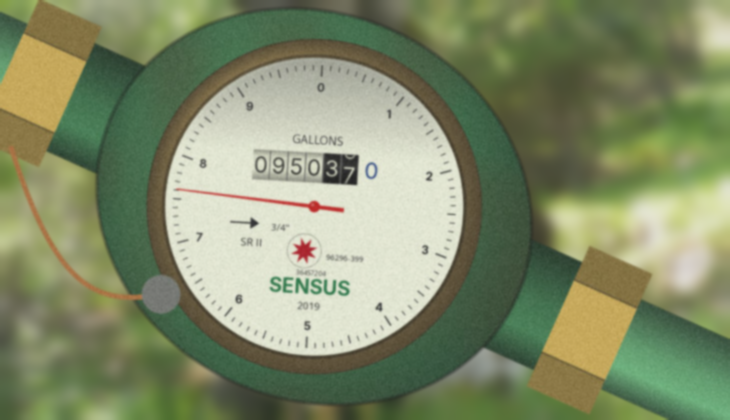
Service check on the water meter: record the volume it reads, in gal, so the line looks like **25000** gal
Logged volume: **950367.6** gal
